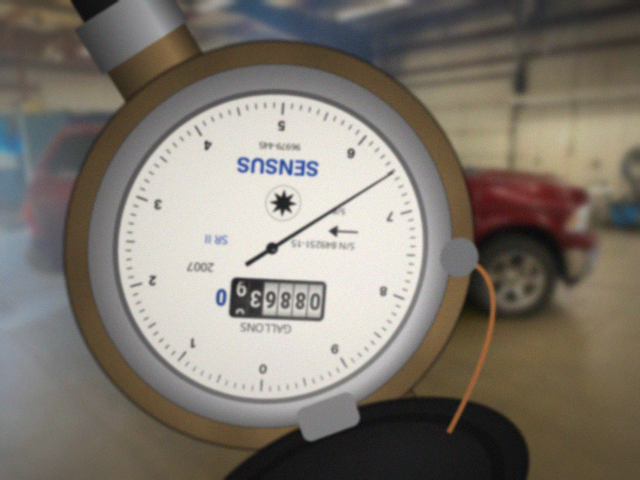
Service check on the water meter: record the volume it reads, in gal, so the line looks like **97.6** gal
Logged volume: **886386.5** gal
